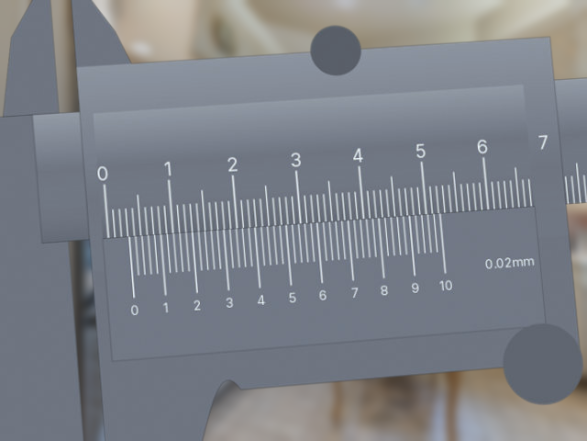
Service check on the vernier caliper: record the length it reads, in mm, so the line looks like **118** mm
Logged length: **3.2** mm
